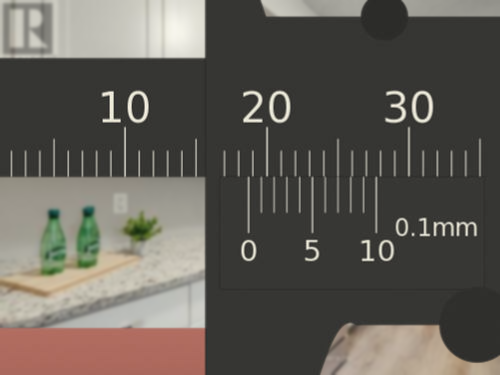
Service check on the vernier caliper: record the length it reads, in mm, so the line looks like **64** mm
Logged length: **18.7** mm
